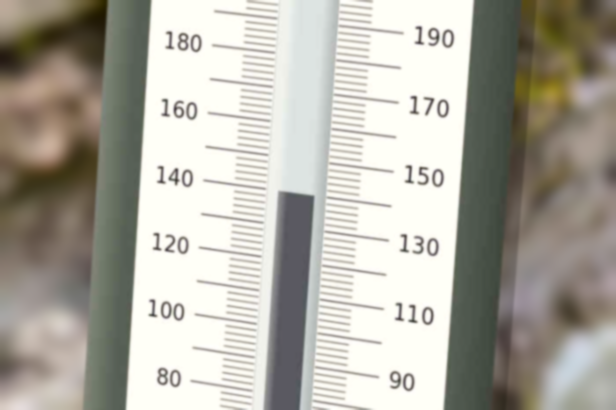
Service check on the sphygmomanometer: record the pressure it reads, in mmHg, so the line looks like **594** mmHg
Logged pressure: **140** mmHg
